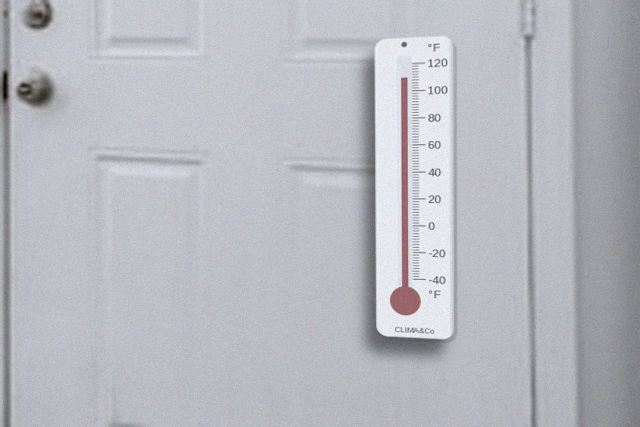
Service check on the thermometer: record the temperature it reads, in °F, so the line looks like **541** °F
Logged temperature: **110** °F
